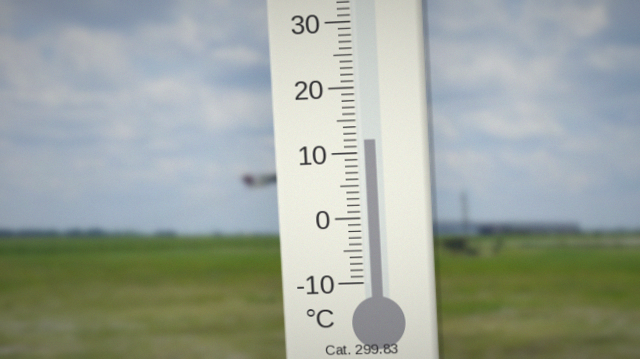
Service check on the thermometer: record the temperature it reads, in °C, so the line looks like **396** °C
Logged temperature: **12** °C
